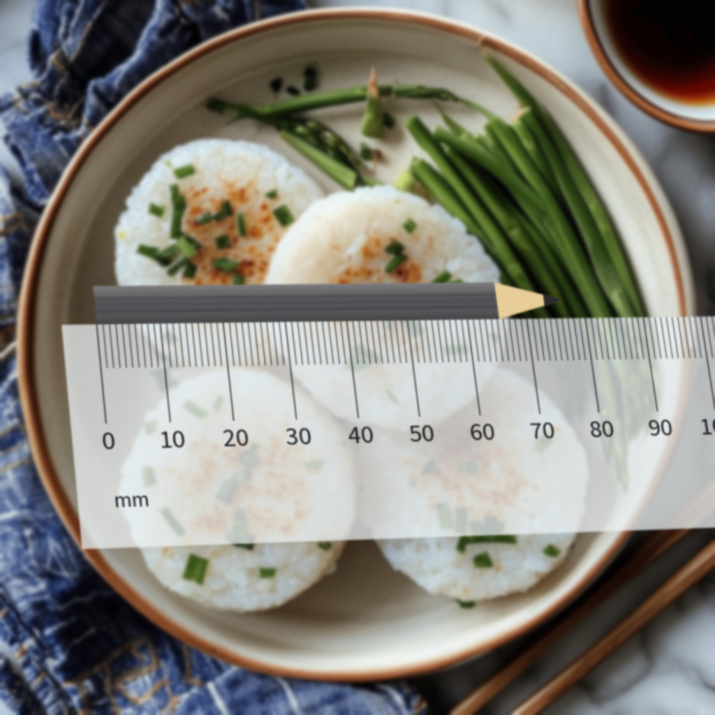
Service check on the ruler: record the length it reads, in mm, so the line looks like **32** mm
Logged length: **76** mm
